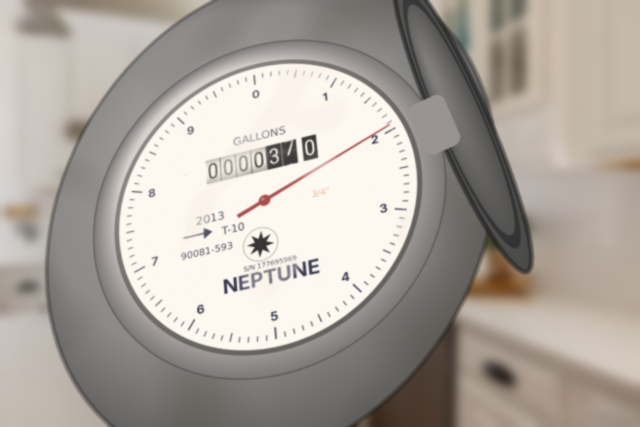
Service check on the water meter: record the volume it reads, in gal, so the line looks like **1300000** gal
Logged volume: **371.9** gal
